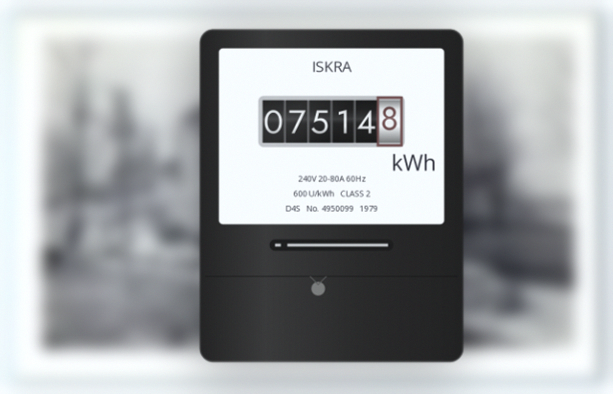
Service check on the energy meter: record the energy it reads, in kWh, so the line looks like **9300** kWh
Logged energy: **7514.8** kWh
